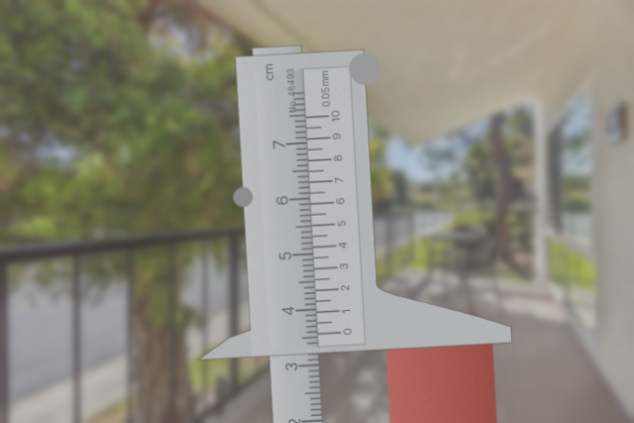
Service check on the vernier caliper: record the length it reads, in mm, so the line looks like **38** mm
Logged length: **35.6** mm
